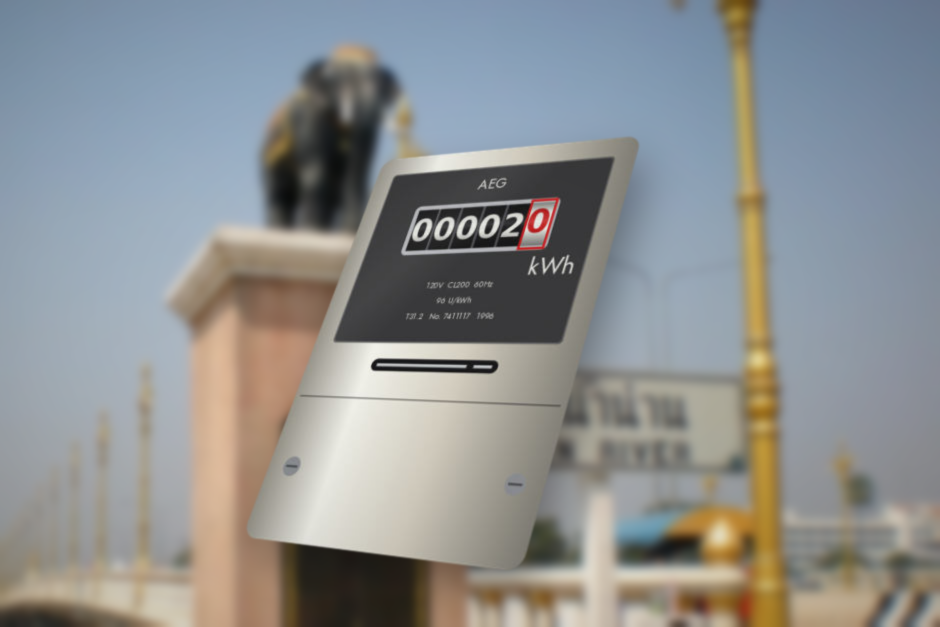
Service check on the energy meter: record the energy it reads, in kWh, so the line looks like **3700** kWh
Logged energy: **2.0** kWh
